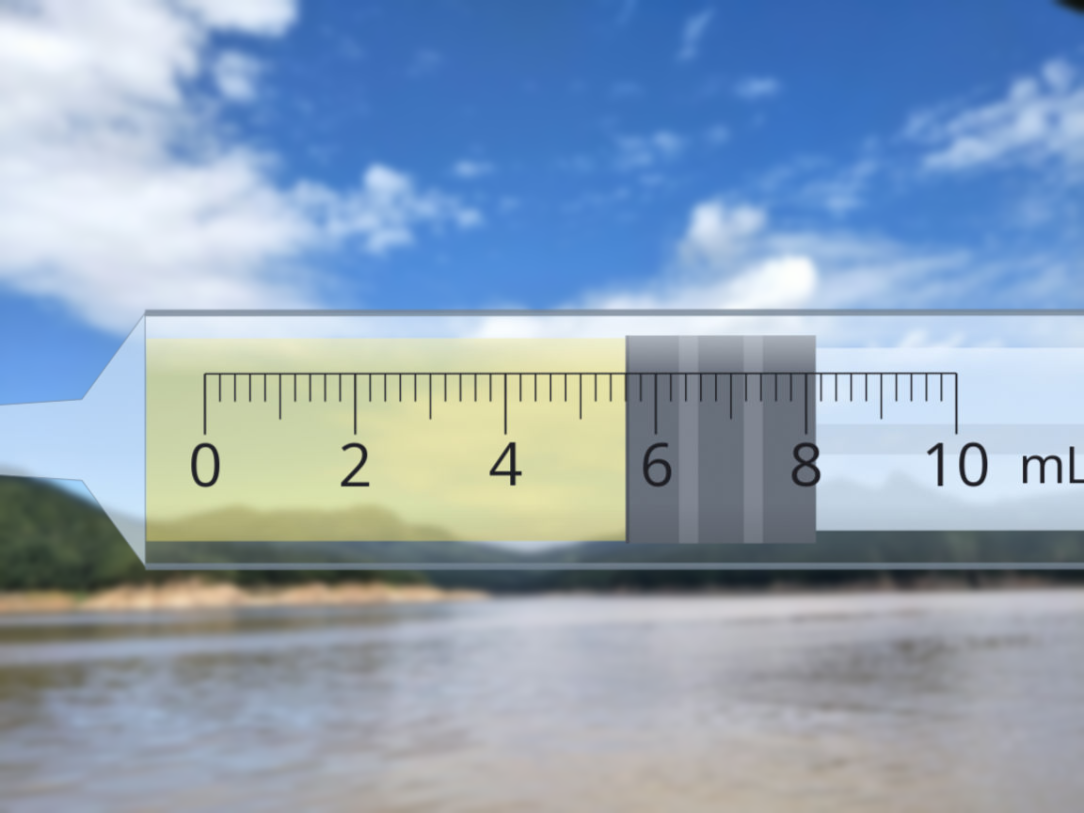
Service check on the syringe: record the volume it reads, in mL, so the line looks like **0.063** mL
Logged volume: **5.6** mL
